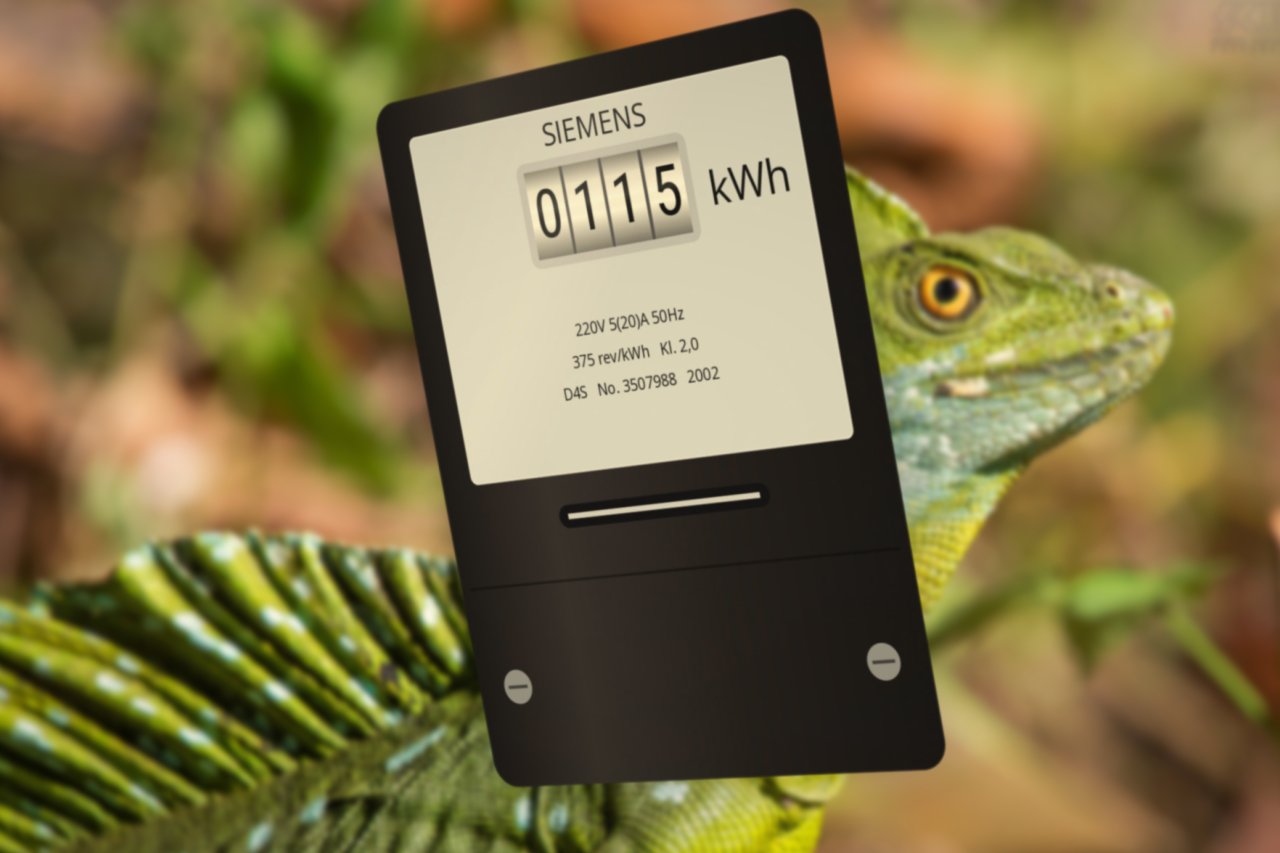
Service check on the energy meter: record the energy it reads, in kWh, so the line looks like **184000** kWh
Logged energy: **115** kWh
